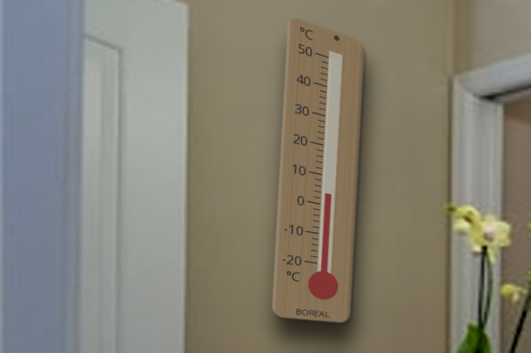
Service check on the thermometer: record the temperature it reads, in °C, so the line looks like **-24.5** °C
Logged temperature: **4** °C
